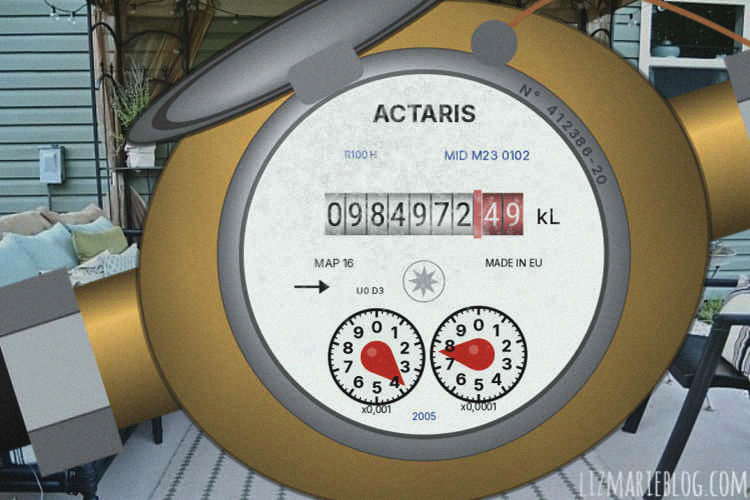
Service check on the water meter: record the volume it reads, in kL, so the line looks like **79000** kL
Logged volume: **984972.4937** kL
